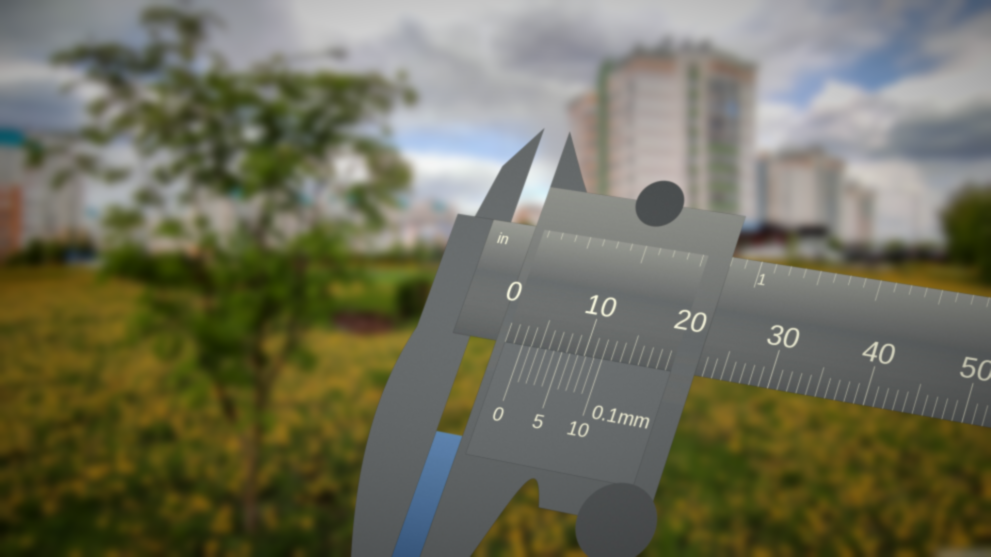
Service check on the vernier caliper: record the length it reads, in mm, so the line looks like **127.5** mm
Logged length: **3.0** mm
